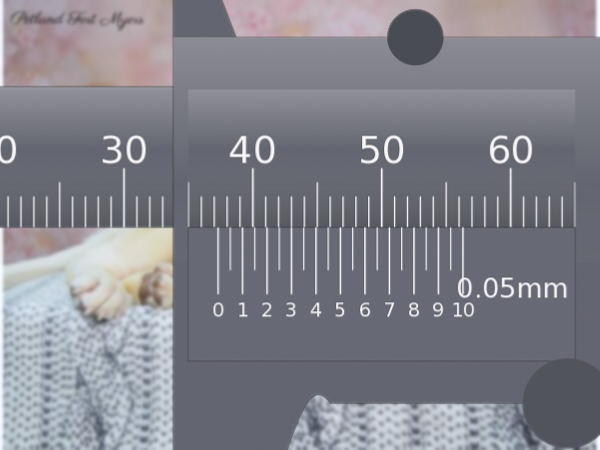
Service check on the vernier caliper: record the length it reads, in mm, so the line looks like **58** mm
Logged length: **37.3** mm
